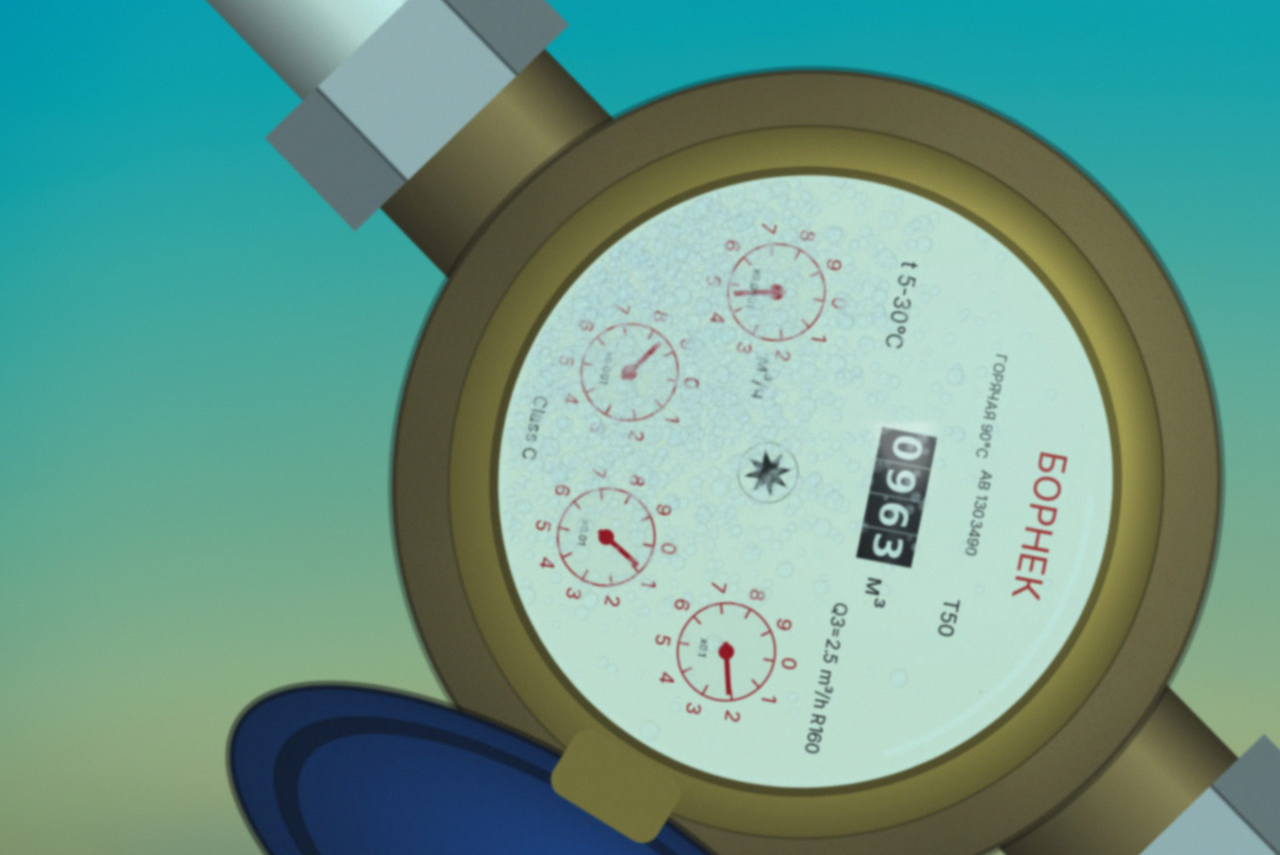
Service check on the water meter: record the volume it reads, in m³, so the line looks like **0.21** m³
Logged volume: **963.2084** m³
